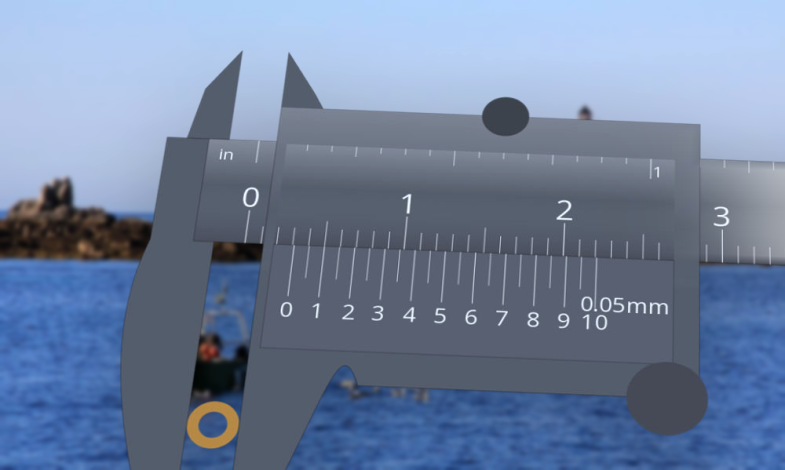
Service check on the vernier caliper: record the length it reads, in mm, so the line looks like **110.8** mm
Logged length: **3.1** mm
